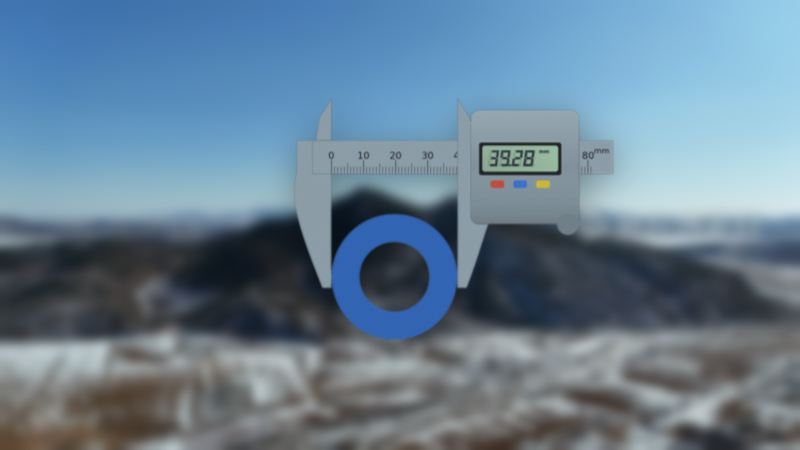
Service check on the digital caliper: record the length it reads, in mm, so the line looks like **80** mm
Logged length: **39.28** mm
